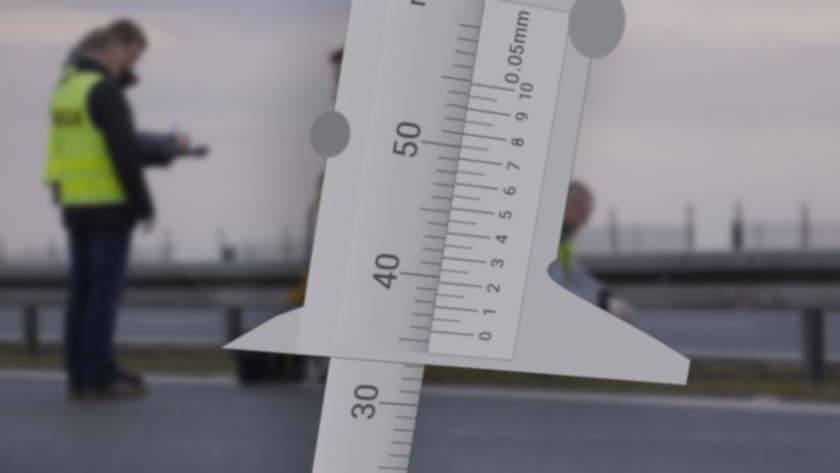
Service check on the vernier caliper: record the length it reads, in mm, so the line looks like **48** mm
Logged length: **35.8** mm
